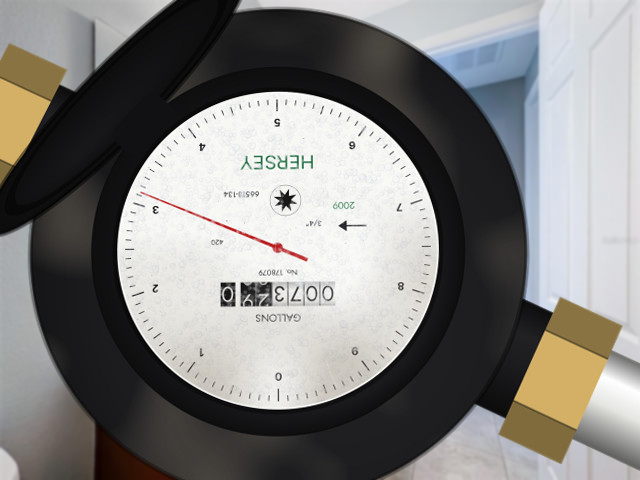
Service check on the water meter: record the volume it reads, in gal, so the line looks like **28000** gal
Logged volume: **73293.1** gal
